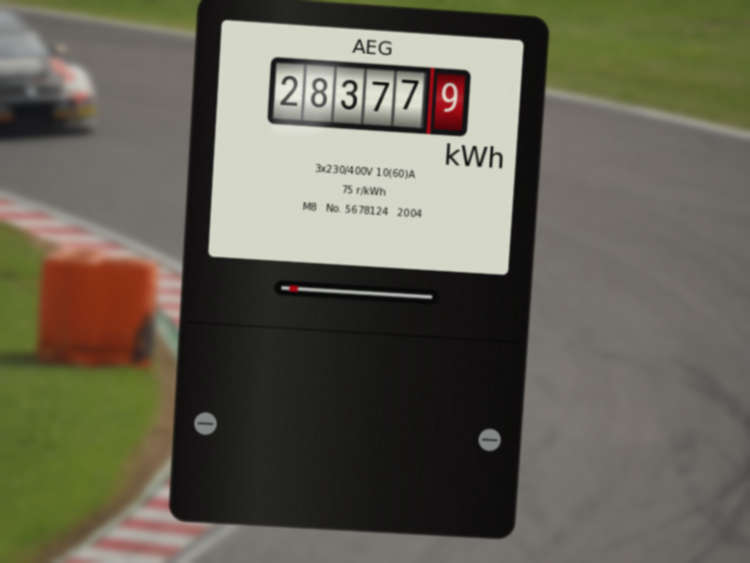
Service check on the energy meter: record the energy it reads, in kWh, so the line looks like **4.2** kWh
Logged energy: **28377.9** kWh
